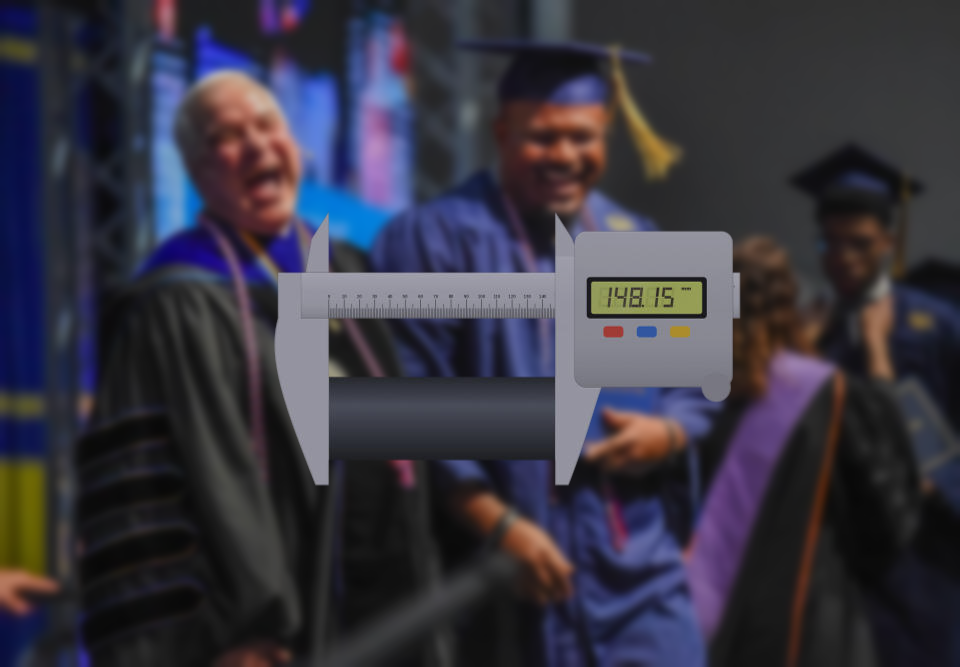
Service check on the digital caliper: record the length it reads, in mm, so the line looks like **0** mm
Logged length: **148.15** mm
